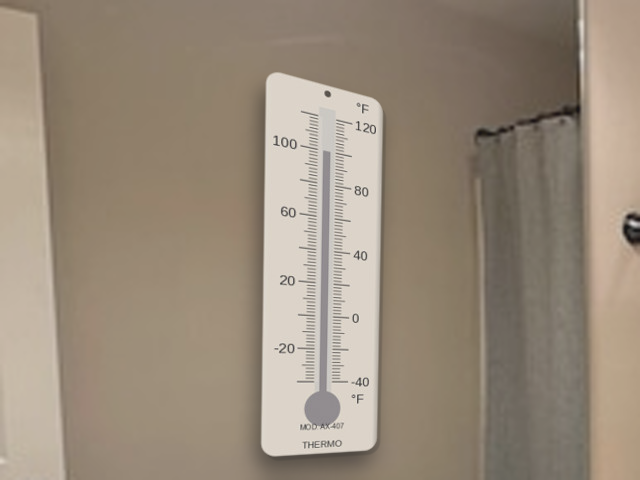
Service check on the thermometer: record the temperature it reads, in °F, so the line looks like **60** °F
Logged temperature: **100** °F
